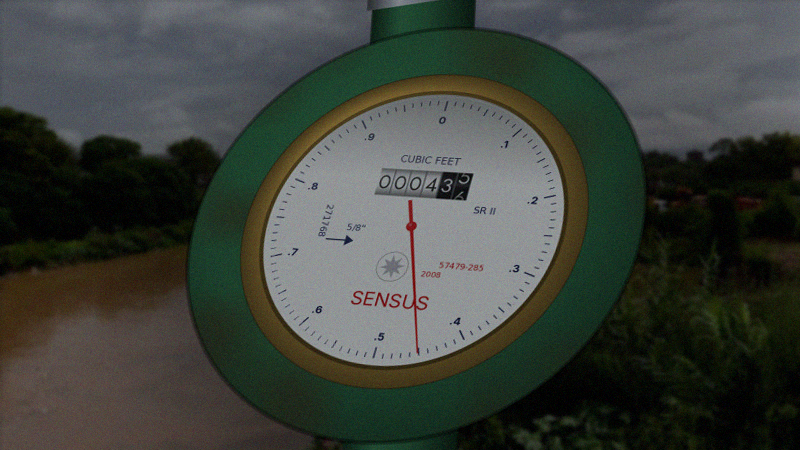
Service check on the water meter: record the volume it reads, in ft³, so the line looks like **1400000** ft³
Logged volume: **435.45** ft³
